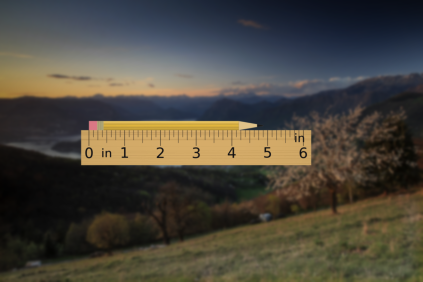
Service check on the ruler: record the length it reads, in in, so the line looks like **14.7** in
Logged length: **4.875** in
